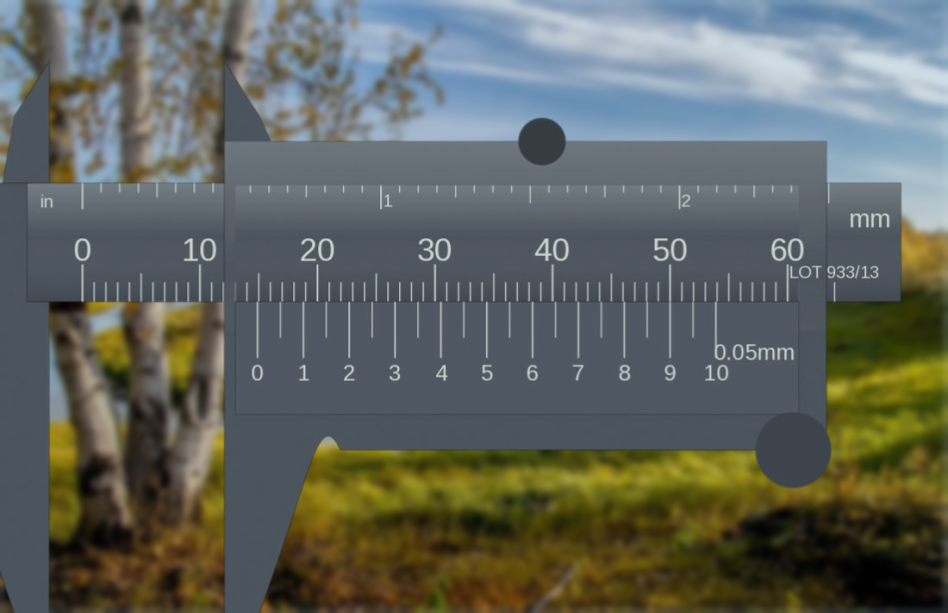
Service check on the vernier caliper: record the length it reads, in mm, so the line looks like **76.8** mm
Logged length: **14.9** mm
